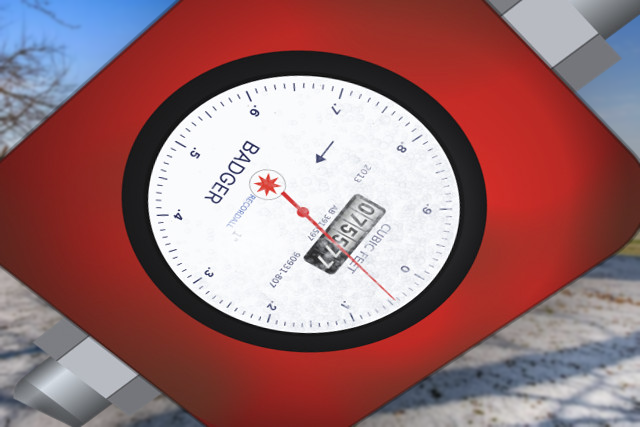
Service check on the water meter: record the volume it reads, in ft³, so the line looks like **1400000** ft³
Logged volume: **75577.04** ft³
